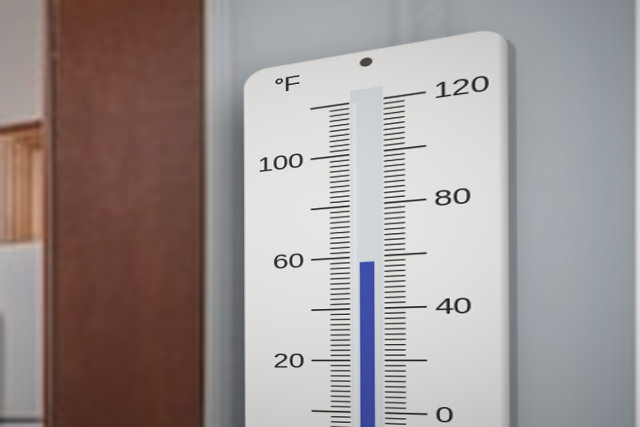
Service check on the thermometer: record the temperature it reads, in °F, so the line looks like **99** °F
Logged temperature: **58** °F
